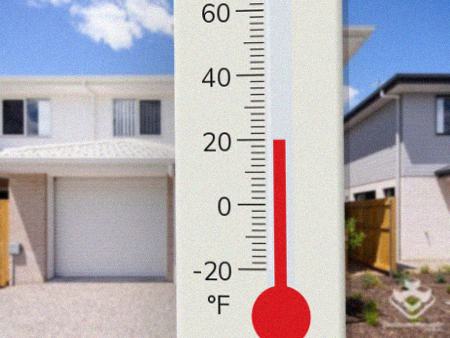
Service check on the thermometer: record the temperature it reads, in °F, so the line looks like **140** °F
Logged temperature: **20** °F
